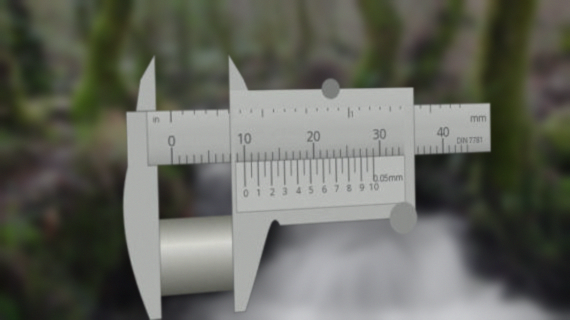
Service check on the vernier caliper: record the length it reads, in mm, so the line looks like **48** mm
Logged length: **10.0** mm
